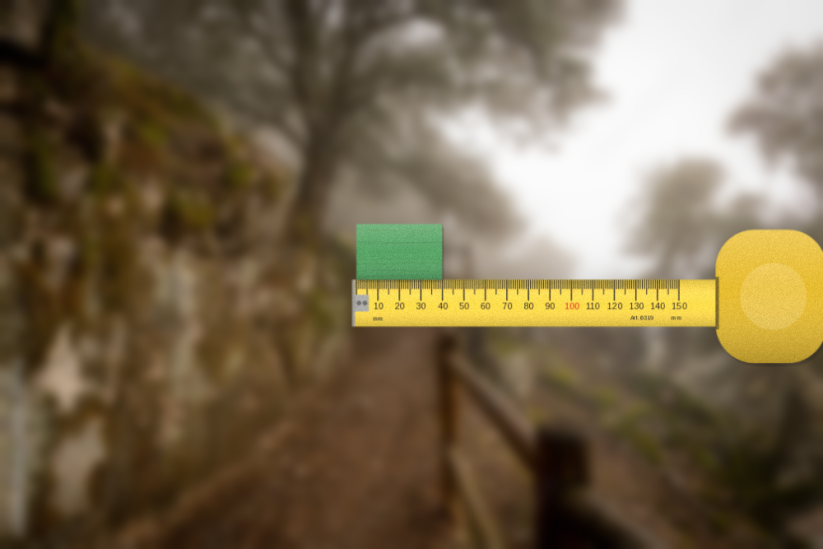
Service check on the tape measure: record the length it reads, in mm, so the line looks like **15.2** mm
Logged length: **40** mm
